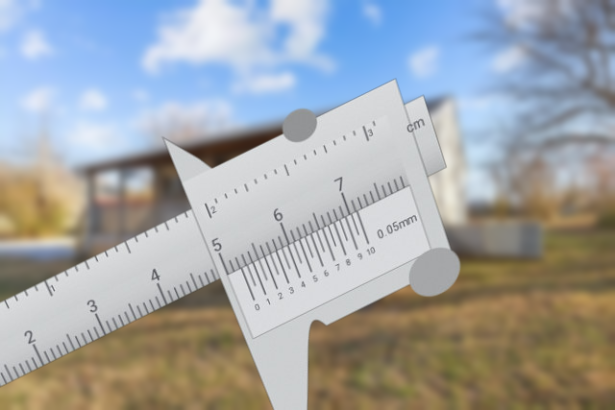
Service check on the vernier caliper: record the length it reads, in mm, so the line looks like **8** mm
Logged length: **52.2** mm
